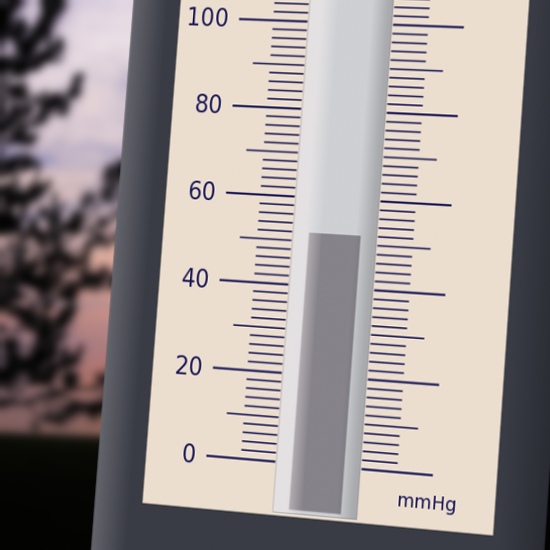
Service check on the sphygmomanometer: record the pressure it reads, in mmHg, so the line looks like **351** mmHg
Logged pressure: **52** mmHg
